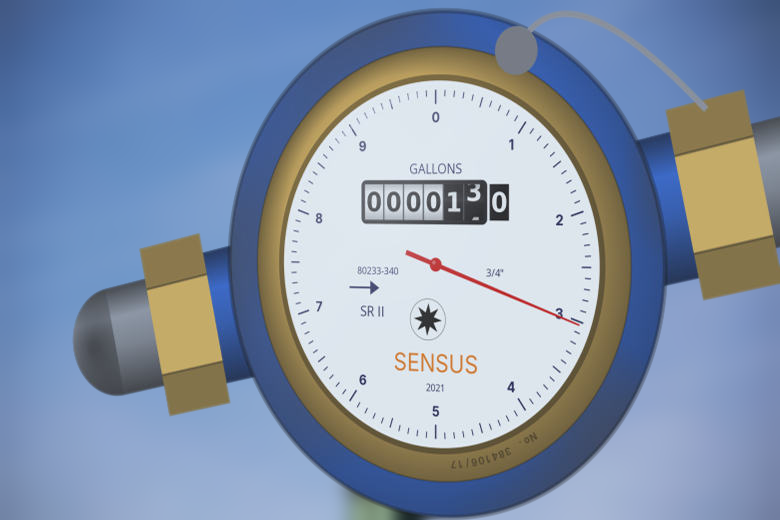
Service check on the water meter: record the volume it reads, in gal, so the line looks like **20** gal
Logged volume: **133.0** gal
